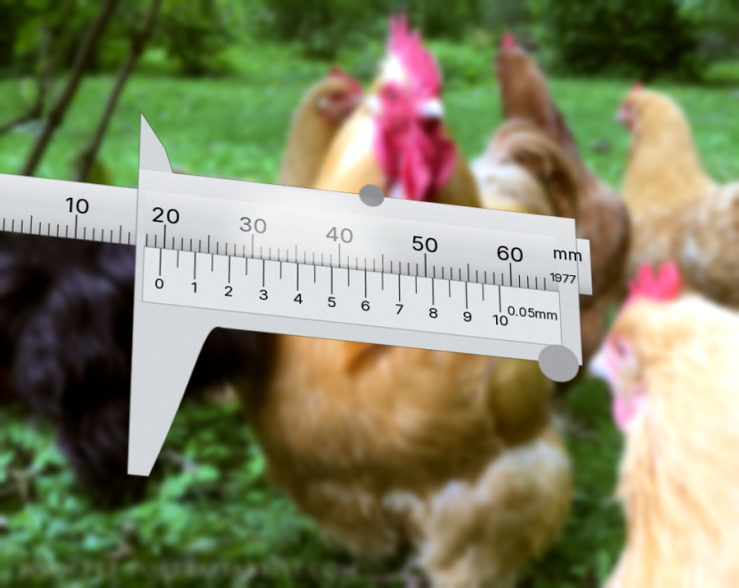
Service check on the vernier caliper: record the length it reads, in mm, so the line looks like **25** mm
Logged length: **19.6** mm
